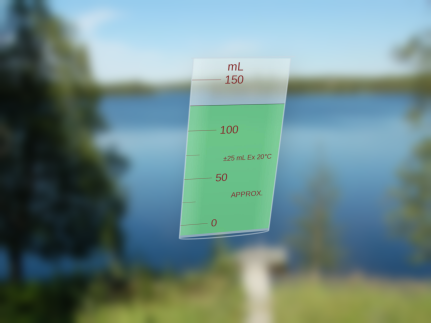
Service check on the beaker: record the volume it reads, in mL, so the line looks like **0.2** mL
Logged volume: **125** mL
